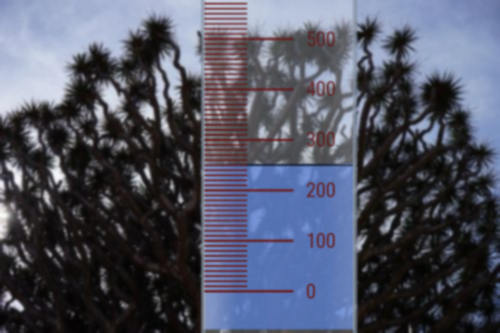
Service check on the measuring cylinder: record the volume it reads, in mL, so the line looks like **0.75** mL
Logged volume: **250** mL
